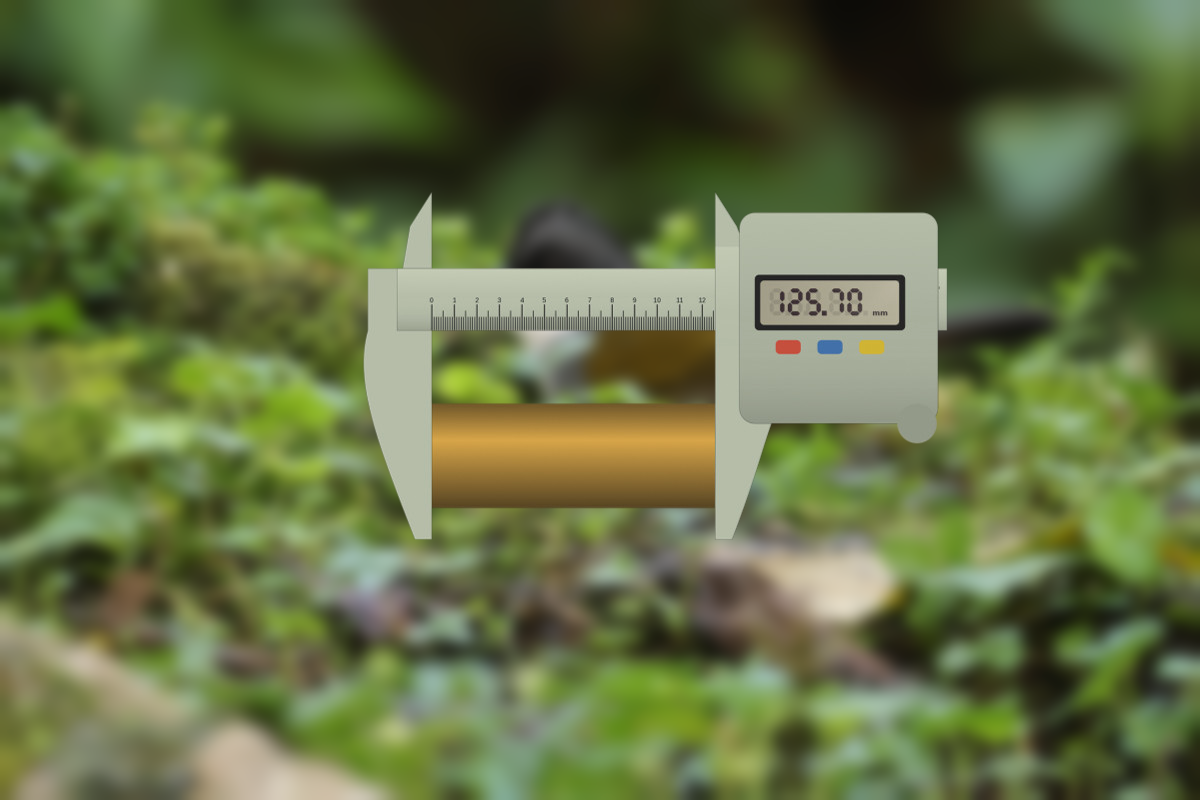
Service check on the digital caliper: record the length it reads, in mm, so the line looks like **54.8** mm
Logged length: **125.70** mm
